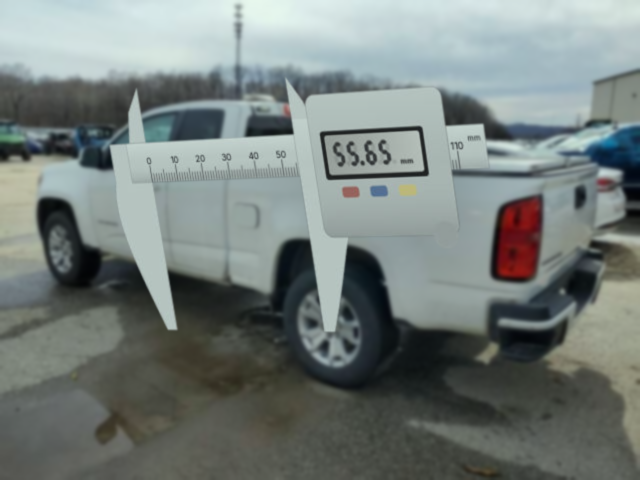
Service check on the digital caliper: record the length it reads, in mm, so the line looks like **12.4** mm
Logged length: **55.65** mm
